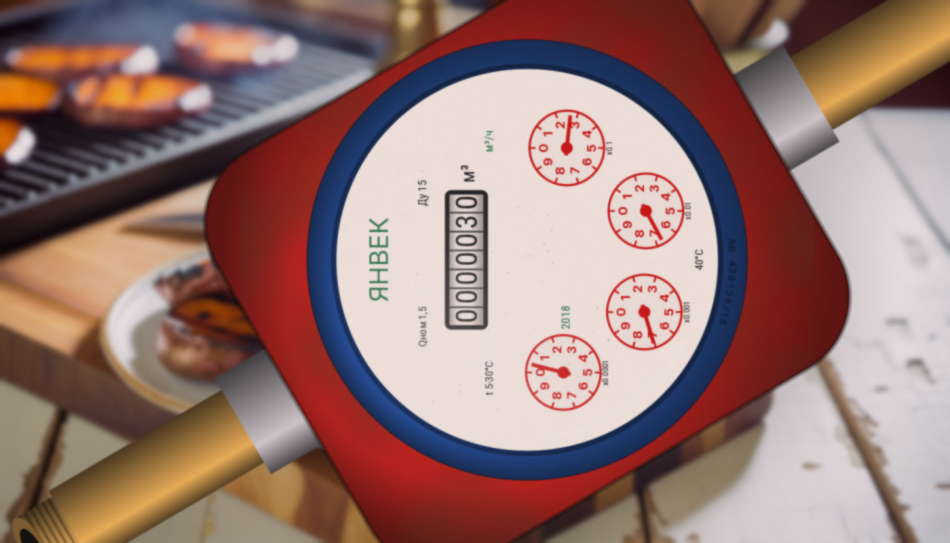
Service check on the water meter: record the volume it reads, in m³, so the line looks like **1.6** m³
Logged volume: **30.2670** m³
